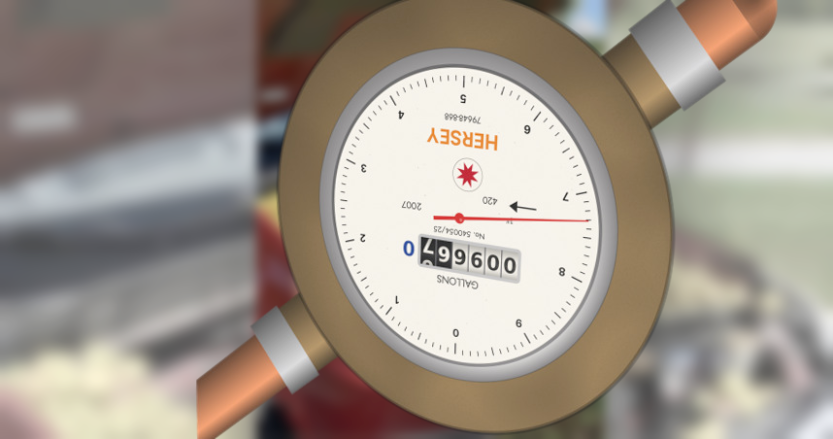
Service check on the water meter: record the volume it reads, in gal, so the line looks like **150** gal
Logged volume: **96667.3** gal
